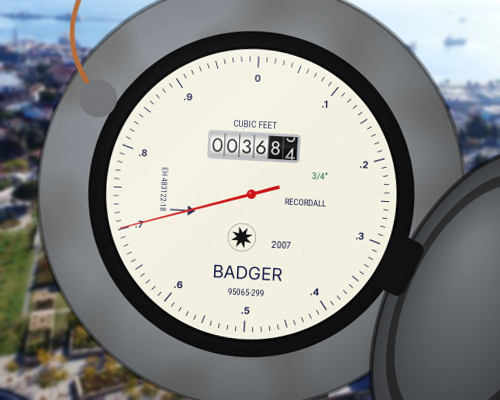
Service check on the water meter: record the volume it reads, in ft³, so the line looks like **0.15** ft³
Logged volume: **3683.70** ft³
